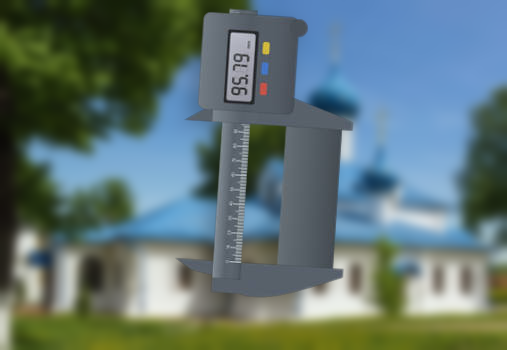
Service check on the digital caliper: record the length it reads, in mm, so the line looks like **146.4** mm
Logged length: **95.79** mm
